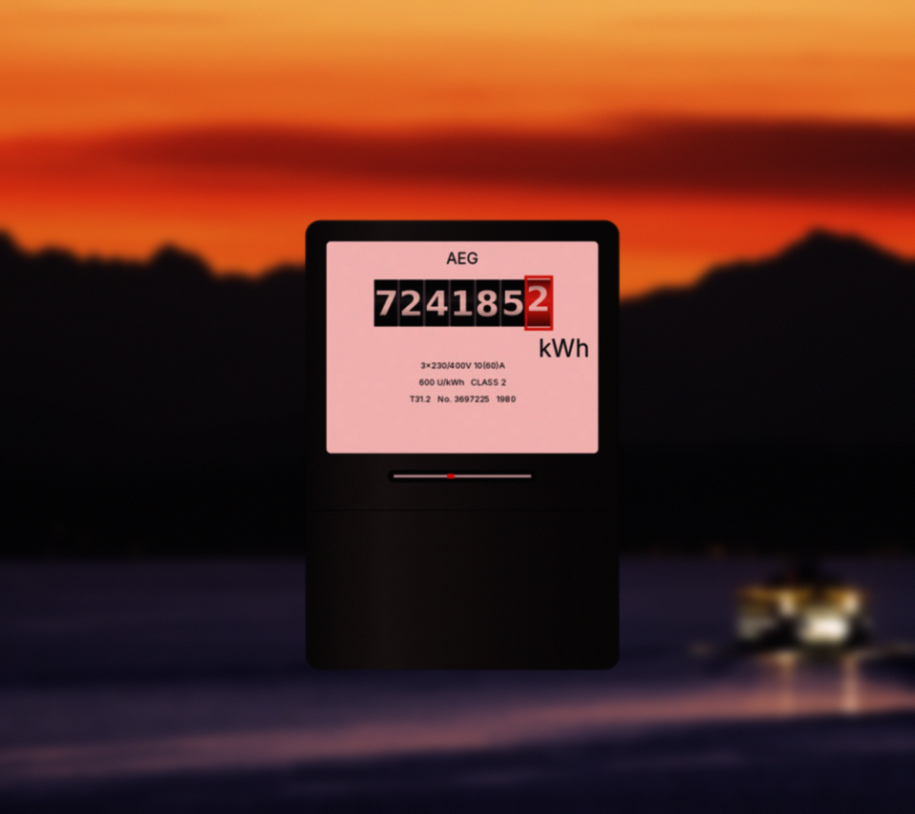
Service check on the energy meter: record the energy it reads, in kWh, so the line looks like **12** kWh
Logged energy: **724185.2** kWh
